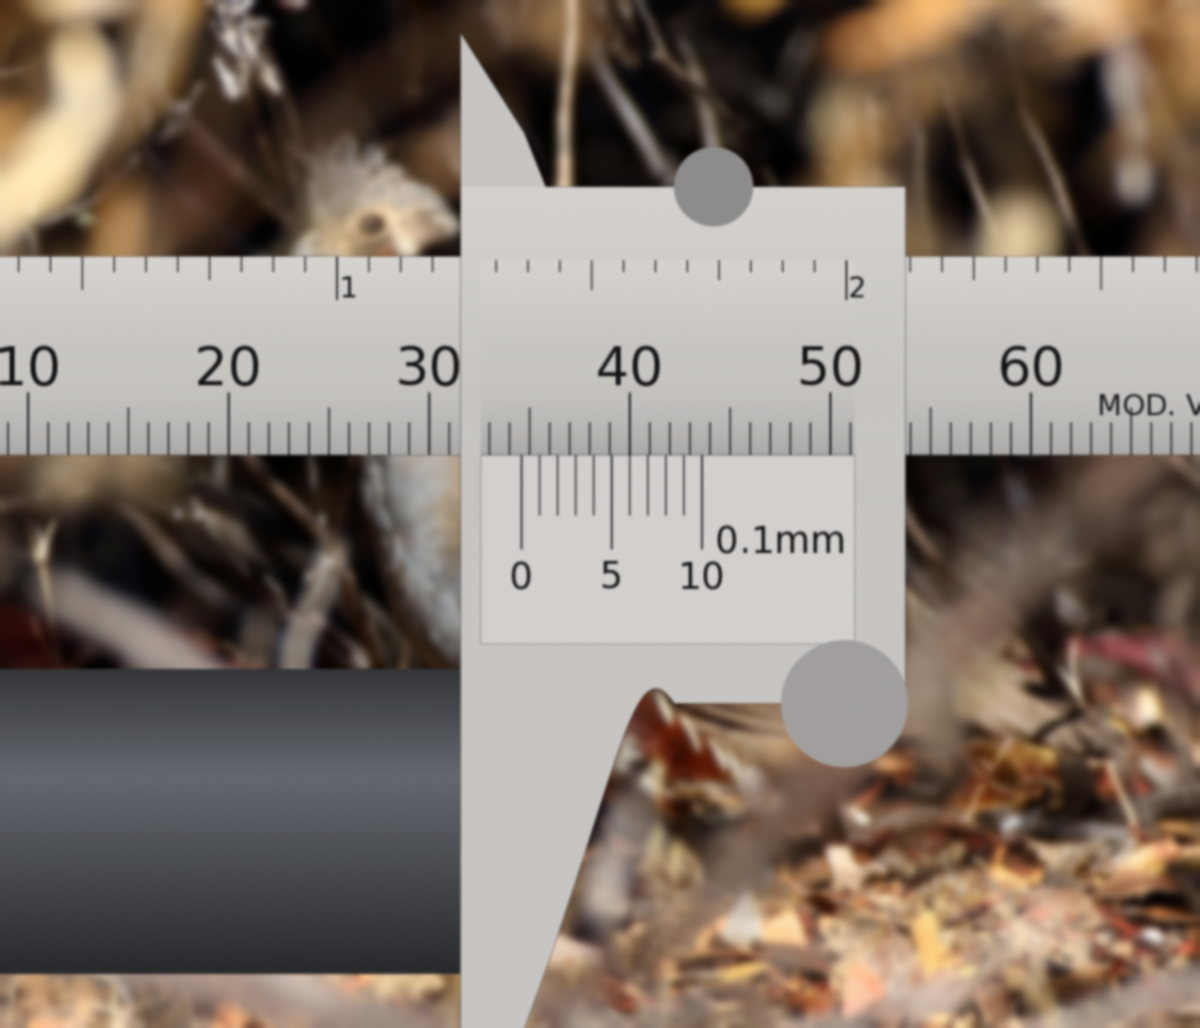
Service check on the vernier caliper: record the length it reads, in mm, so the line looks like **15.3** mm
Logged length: **34.6** mm
